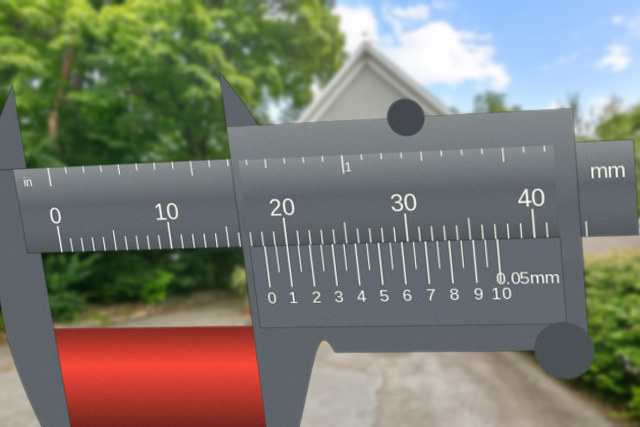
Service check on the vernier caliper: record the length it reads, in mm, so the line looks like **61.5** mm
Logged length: **18.1** mm
